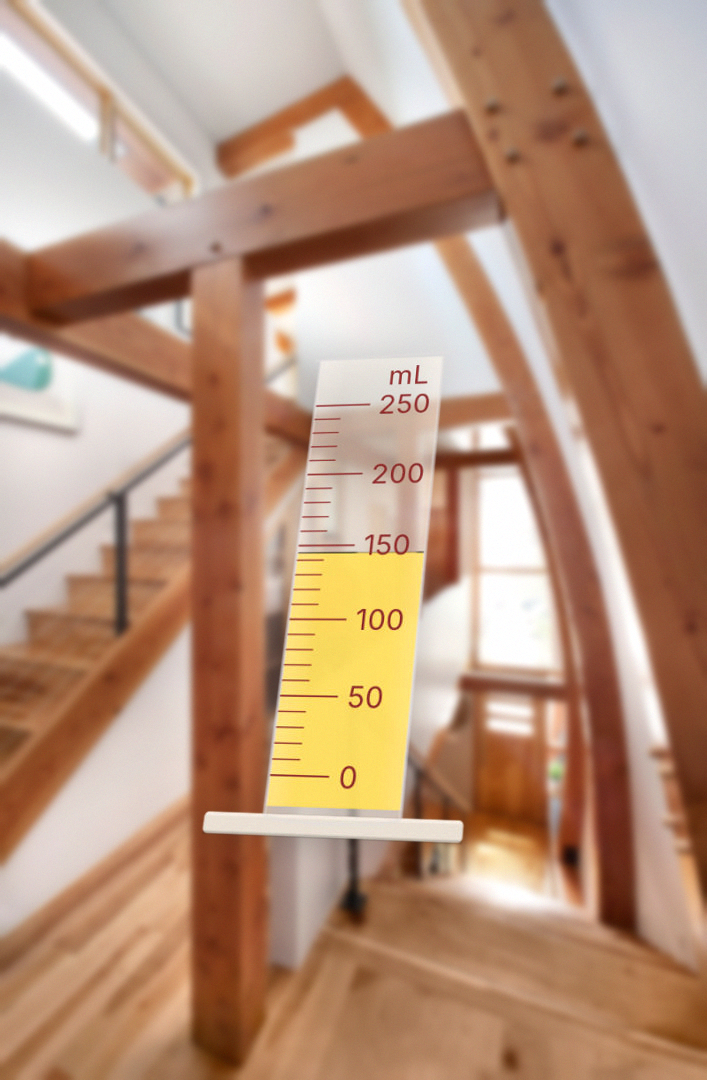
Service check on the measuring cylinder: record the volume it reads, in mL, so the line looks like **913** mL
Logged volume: **145** mL
